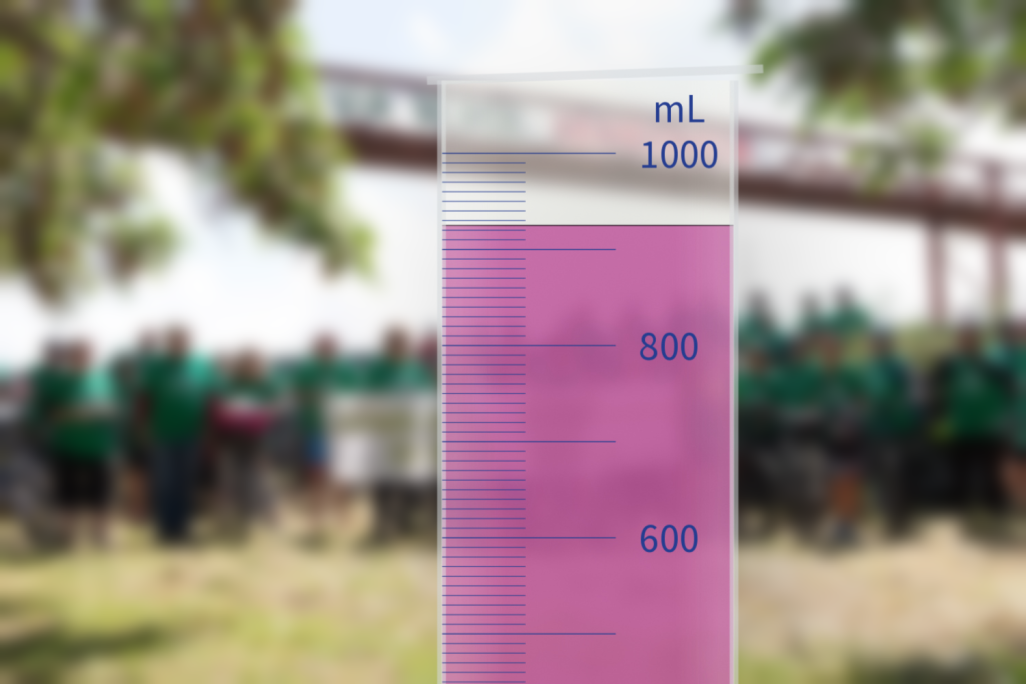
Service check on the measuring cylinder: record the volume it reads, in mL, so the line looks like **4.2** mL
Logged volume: **925** mL
